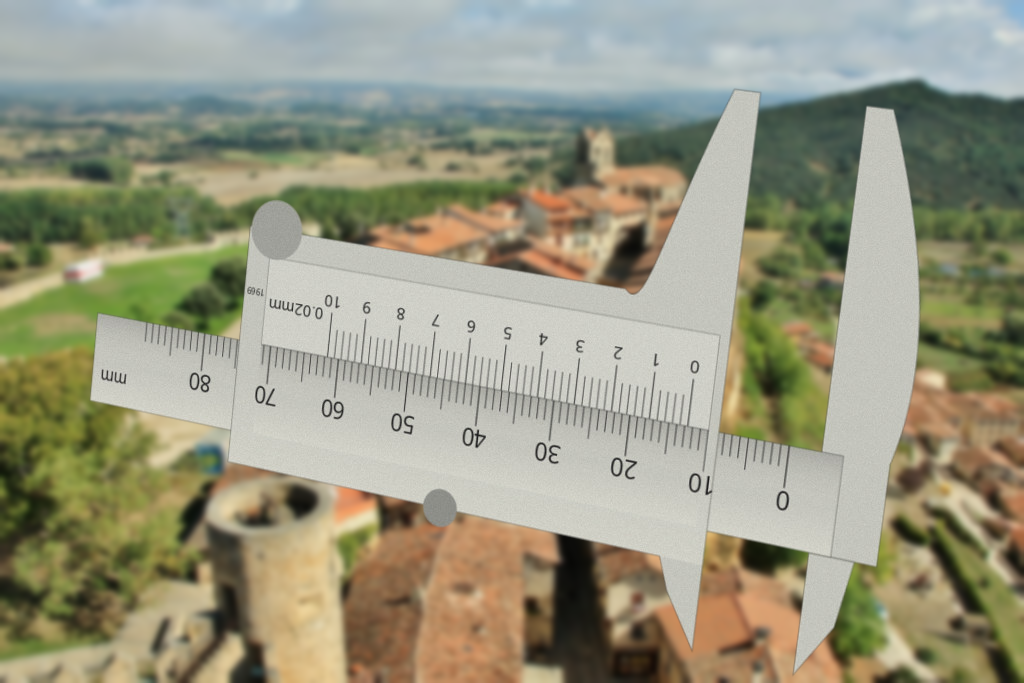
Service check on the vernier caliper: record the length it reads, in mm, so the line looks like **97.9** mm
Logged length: **12.6** mm
